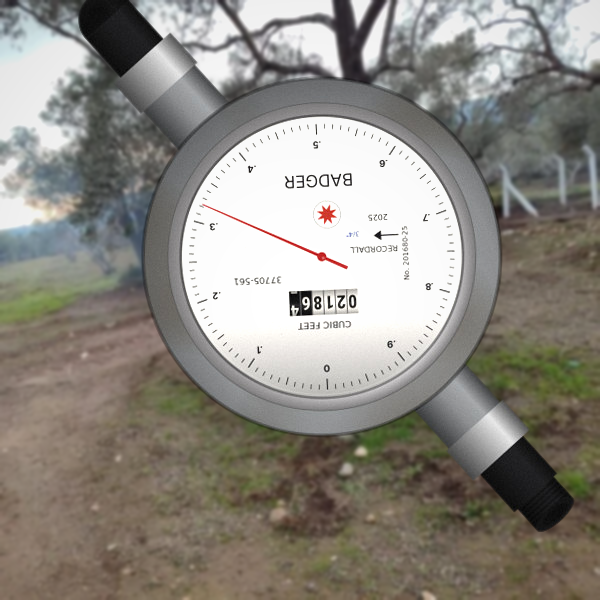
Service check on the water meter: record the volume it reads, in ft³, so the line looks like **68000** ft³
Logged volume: **21864.32** ft³
